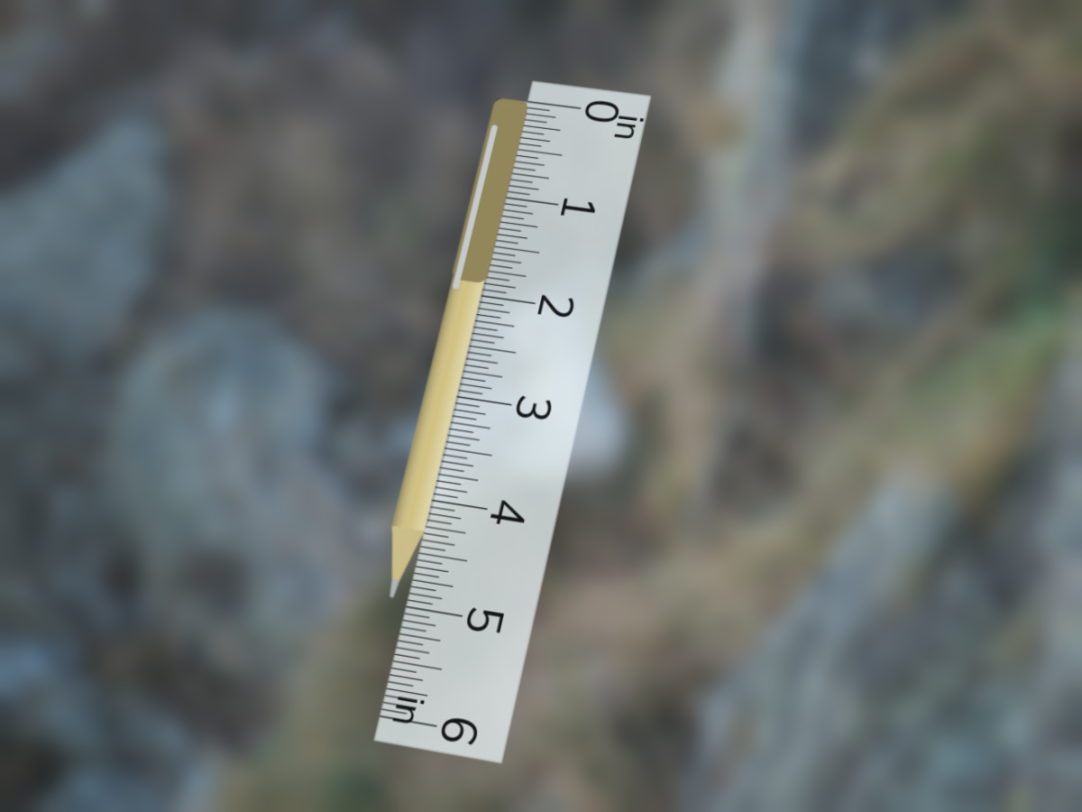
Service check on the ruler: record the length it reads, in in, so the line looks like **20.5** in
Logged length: **4.9375** in
